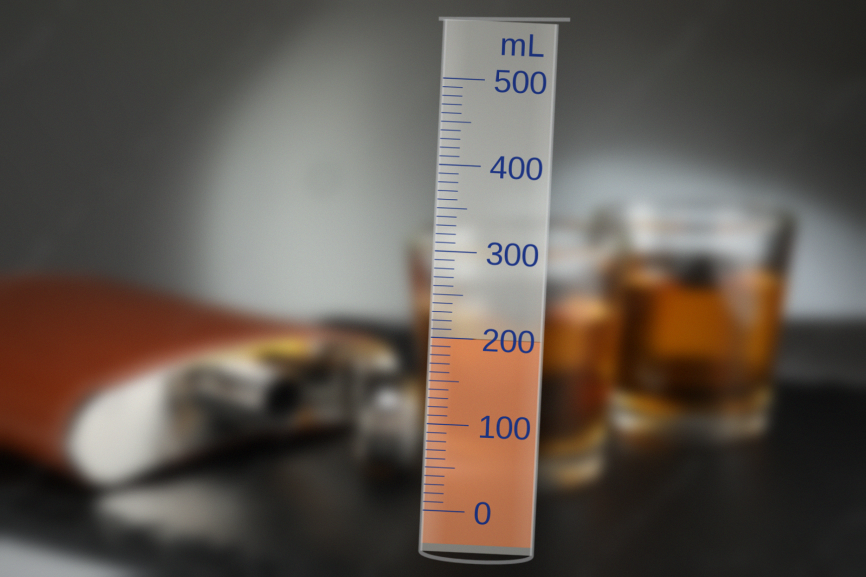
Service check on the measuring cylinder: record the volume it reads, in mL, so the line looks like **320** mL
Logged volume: **200** mL
